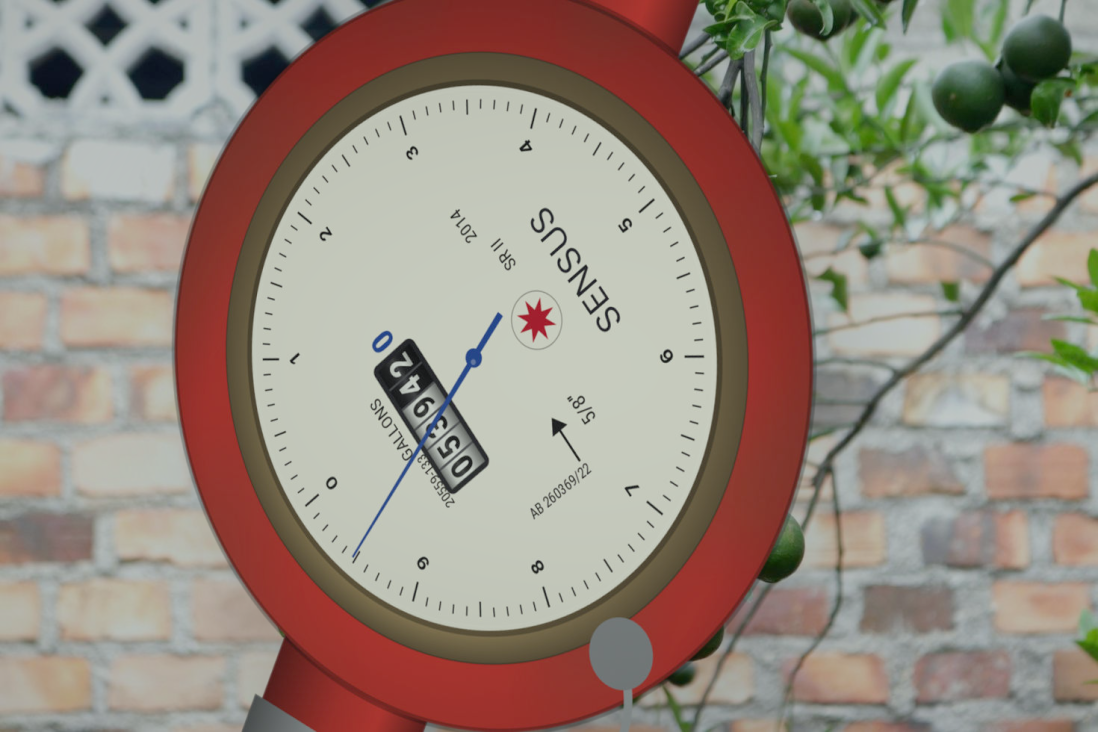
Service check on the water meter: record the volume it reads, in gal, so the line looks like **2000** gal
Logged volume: **539419.5** gal
